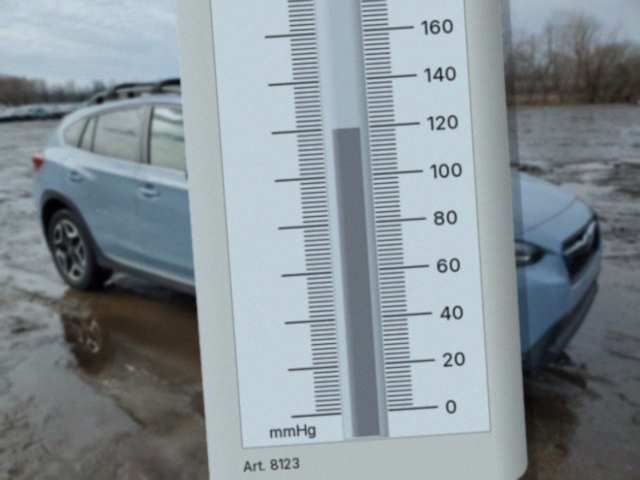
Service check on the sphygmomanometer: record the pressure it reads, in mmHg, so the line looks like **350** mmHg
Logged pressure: **120** mmHg
